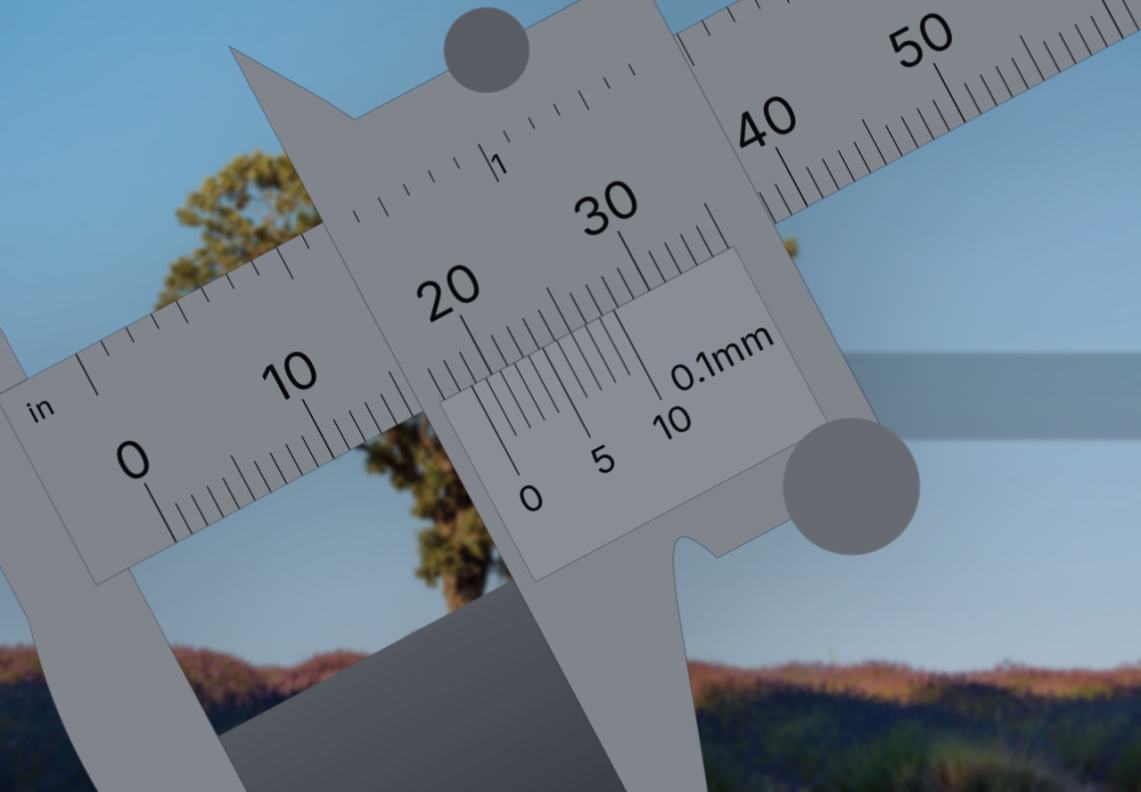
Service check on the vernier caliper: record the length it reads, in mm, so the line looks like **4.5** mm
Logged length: **18.7** mm
